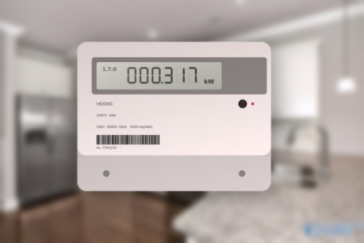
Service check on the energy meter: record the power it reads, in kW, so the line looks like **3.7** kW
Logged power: **0.317** kW
